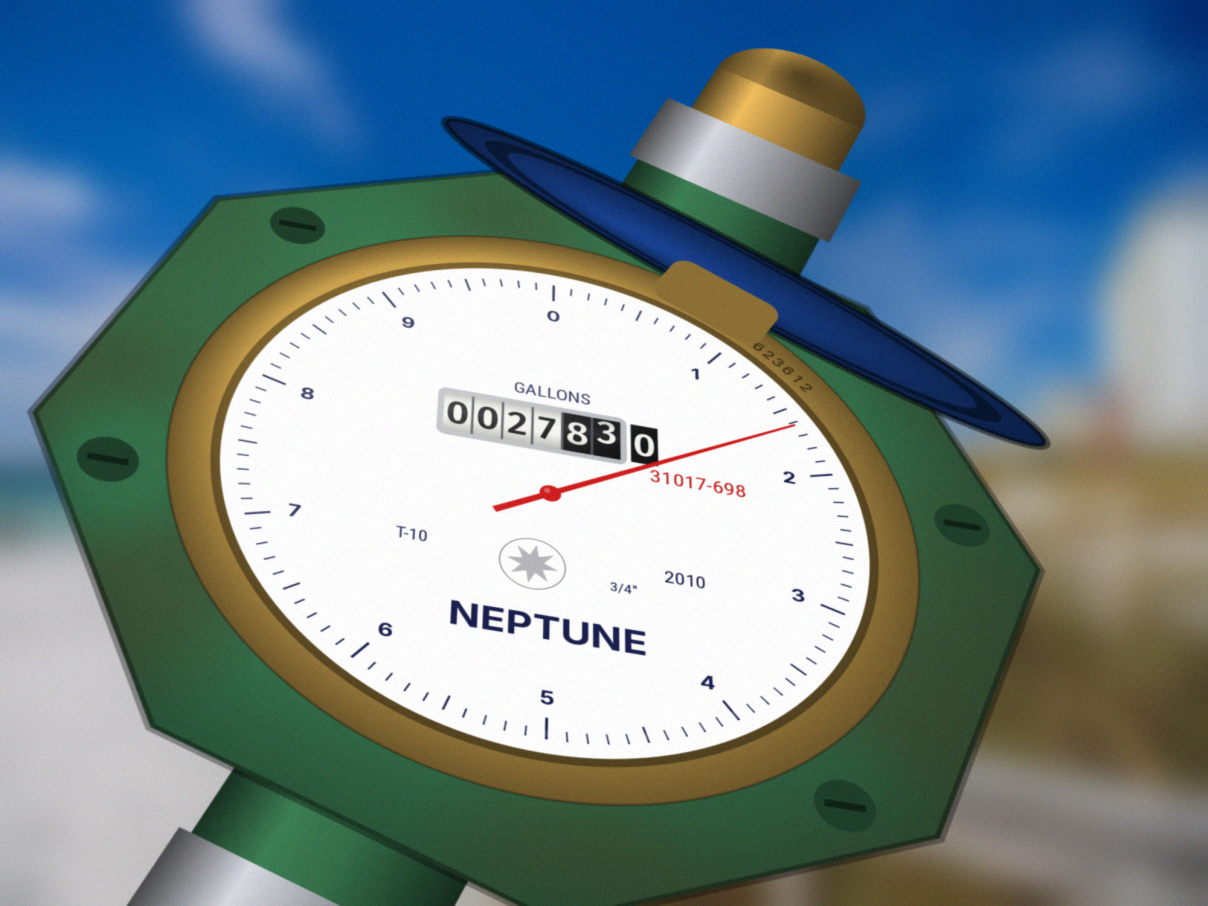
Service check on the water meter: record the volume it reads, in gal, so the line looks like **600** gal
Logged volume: **27831.6** gal
